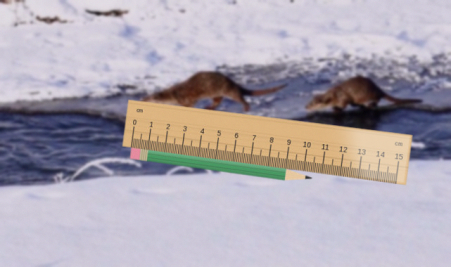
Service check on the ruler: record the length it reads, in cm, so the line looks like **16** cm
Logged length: **10.5** cm
